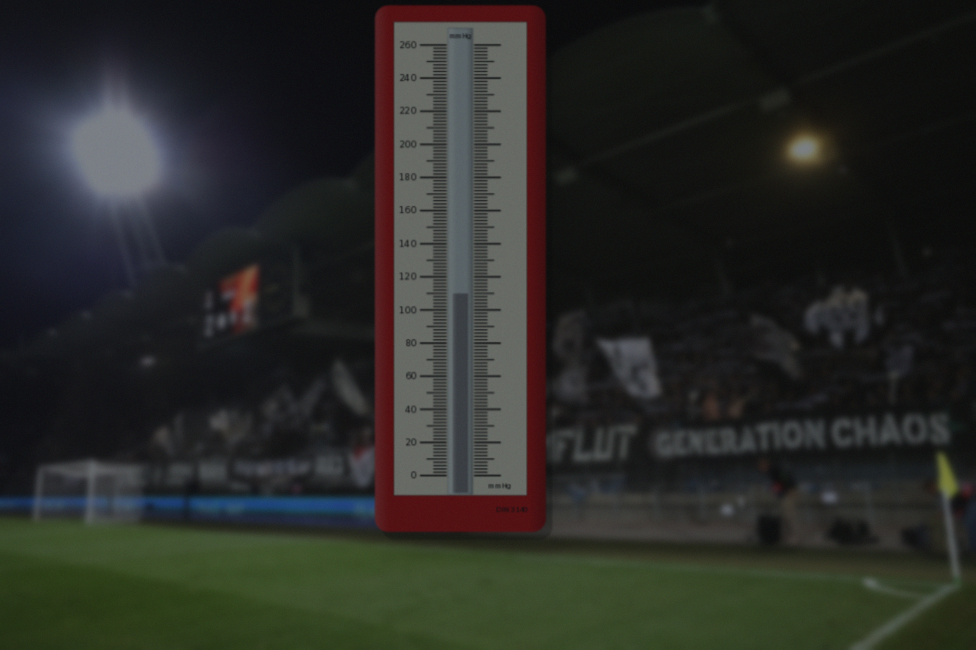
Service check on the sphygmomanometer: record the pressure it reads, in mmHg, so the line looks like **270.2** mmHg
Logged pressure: **110** mmHg
